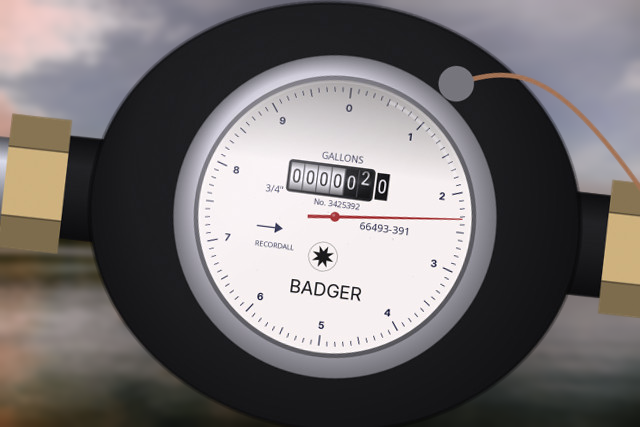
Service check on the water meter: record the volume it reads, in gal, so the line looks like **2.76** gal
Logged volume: **22.3** gal
